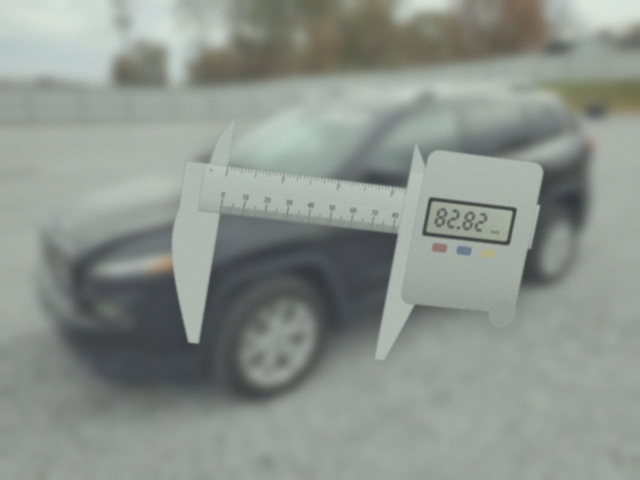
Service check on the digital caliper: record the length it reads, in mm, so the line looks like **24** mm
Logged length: **82.82** mm
